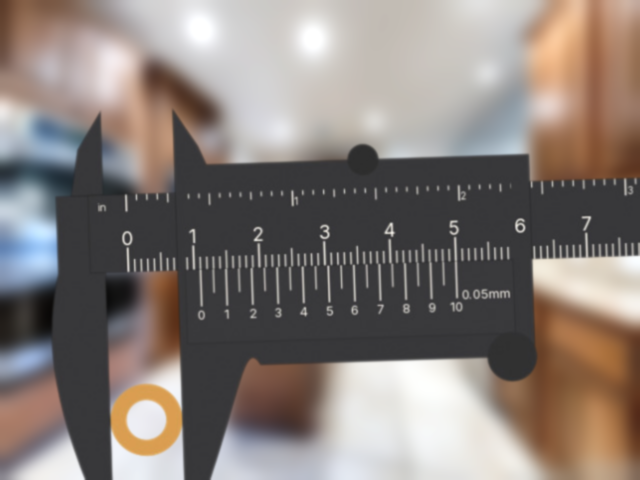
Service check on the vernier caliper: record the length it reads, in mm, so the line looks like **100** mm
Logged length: **11.0** mm
